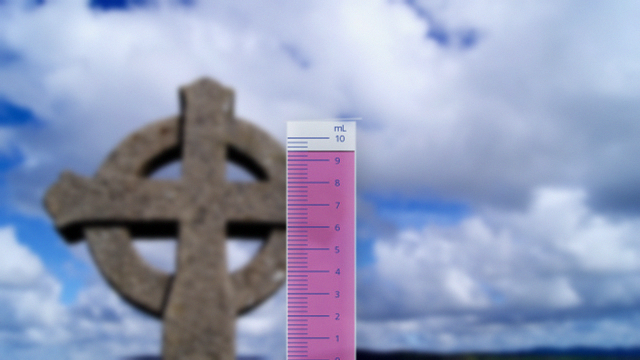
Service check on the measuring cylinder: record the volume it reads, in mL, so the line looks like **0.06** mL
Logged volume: **9.4** mL
